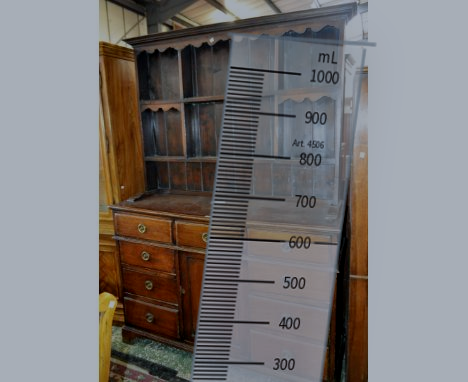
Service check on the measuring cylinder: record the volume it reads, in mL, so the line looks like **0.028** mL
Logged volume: **600** mL
